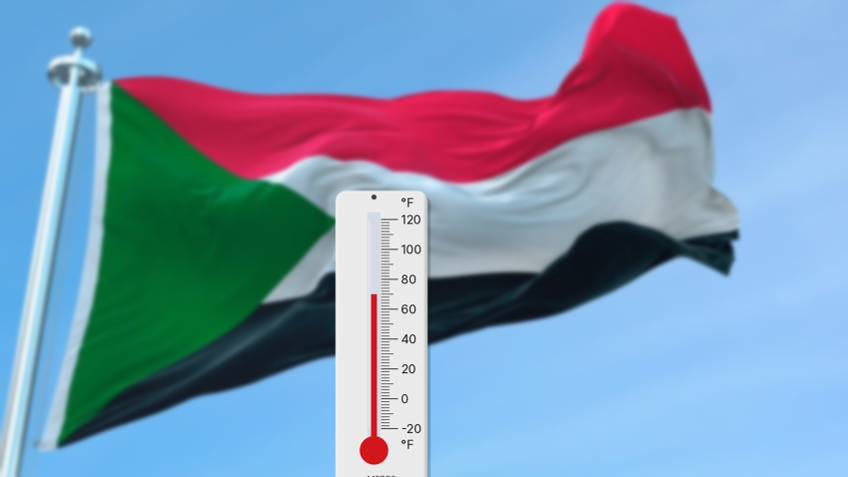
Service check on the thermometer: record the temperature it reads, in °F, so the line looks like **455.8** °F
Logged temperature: **70** °F
